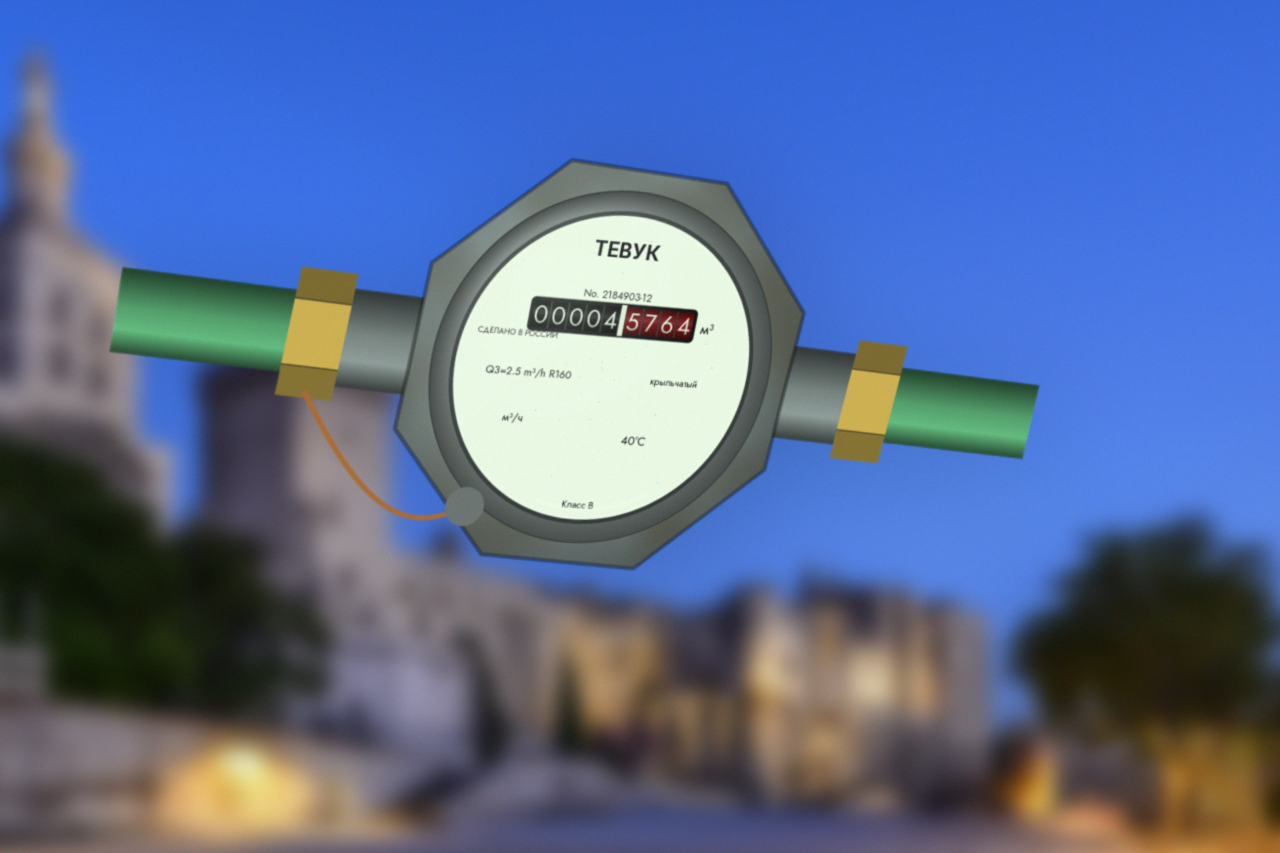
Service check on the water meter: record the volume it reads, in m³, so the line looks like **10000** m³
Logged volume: **4.5764** m³
